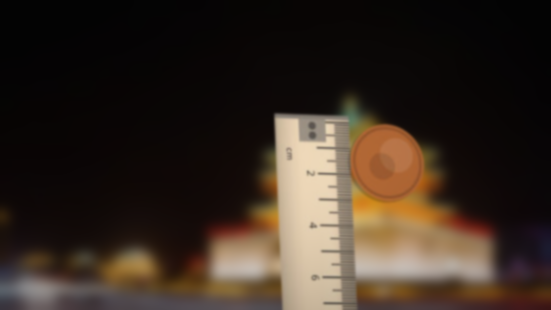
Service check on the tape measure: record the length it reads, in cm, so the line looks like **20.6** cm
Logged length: **3** cm
